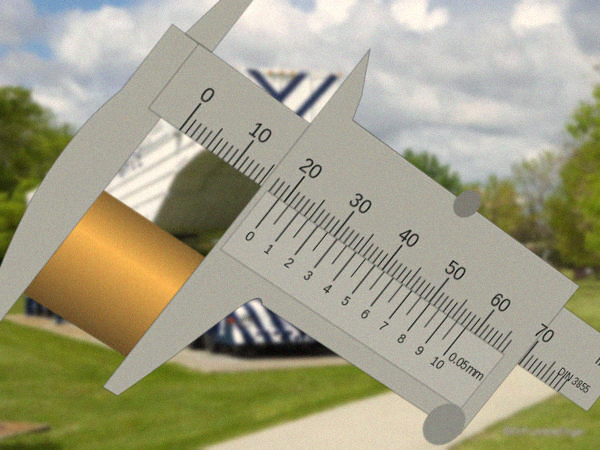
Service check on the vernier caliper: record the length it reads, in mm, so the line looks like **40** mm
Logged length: **19.0** mm
